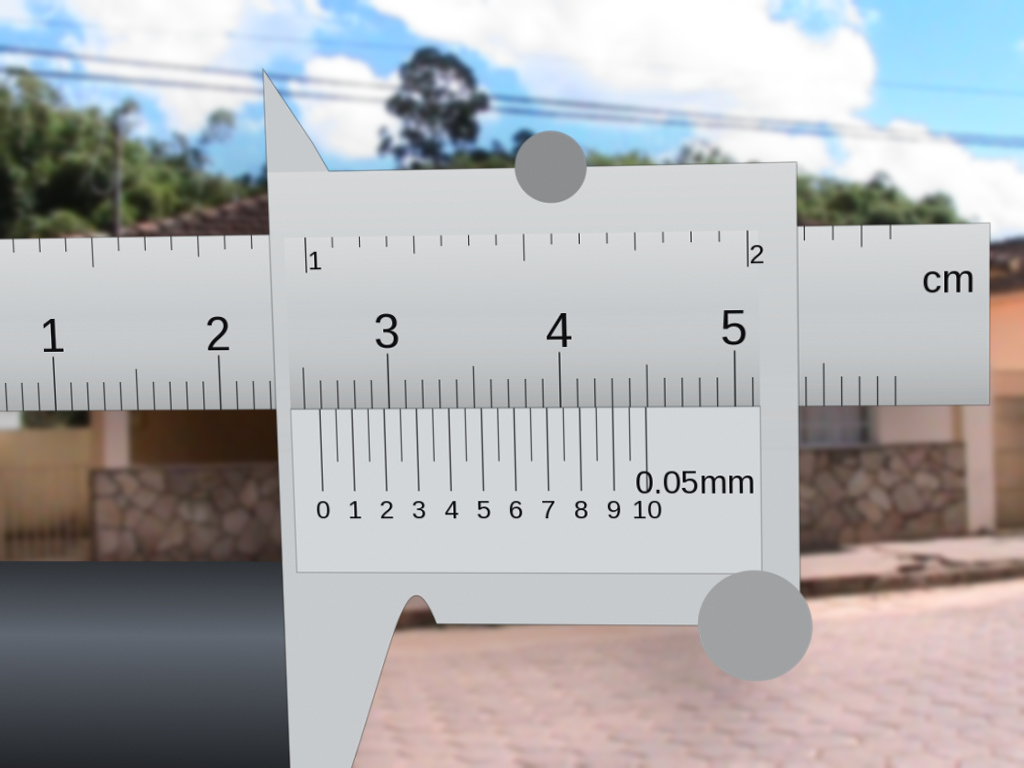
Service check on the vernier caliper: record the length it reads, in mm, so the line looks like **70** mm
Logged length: **25.9** mm
